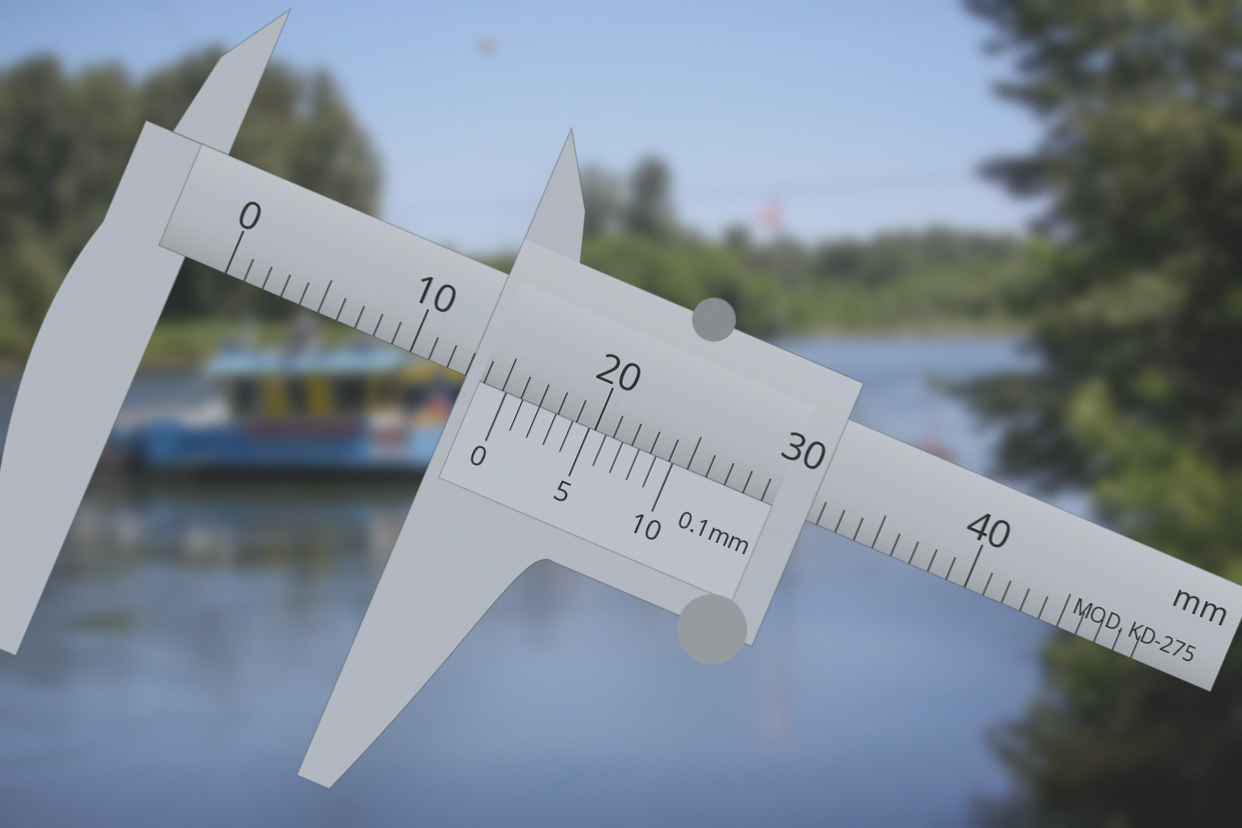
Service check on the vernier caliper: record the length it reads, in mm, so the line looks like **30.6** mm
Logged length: **15.2** mm
